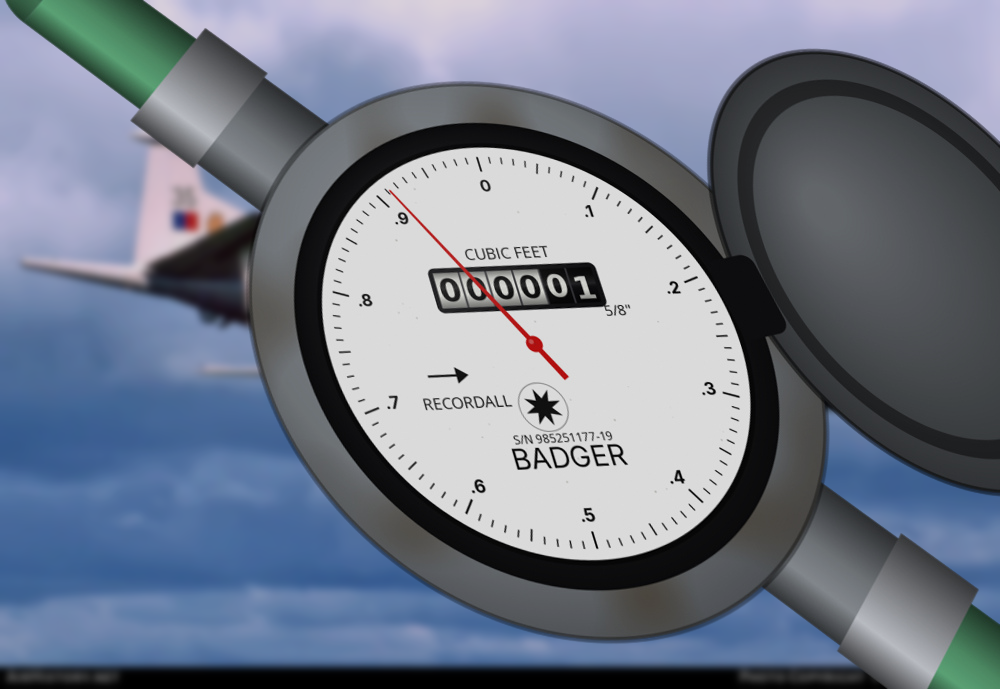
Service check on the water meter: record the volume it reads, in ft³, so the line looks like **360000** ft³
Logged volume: **0.91** ft³
